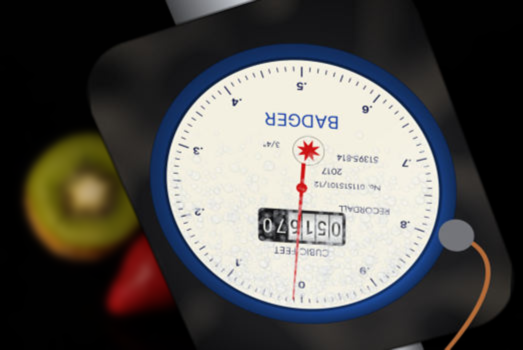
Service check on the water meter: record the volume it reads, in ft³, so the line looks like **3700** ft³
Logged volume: **51670.01** ft³
